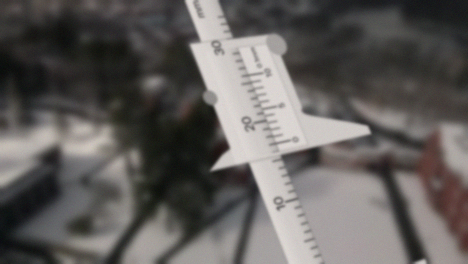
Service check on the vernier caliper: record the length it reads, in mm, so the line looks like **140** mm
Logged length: **17.0** mm
